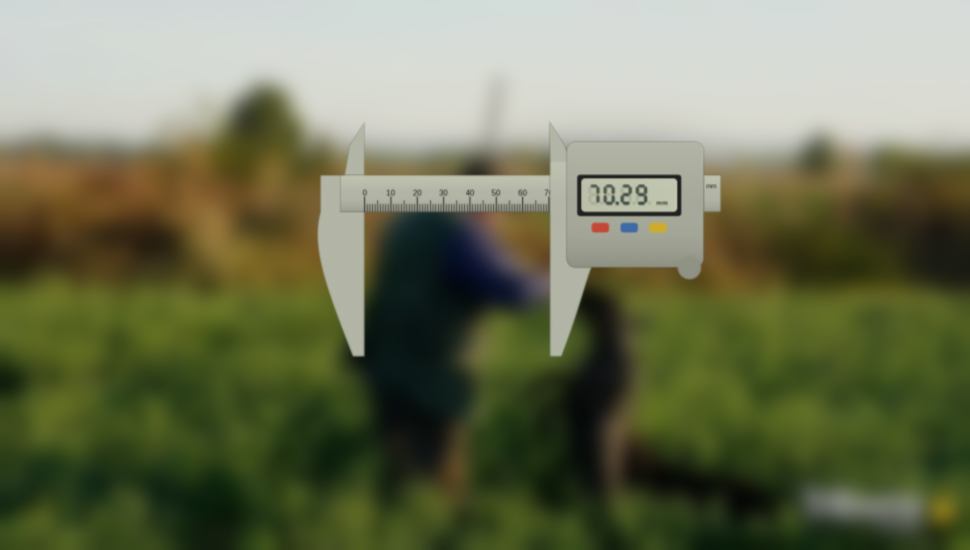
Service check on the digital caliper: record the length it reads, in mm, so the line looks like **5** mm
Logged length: **70.29** mm
